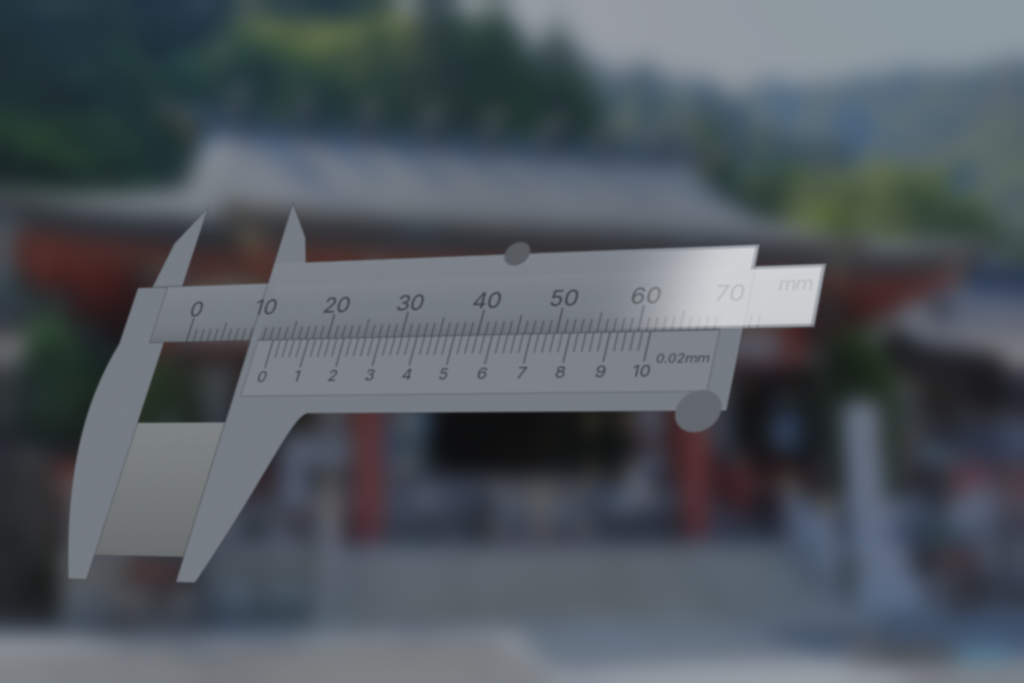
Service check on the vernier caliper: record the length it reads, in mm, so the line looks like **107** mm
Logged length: **12.5** mm
